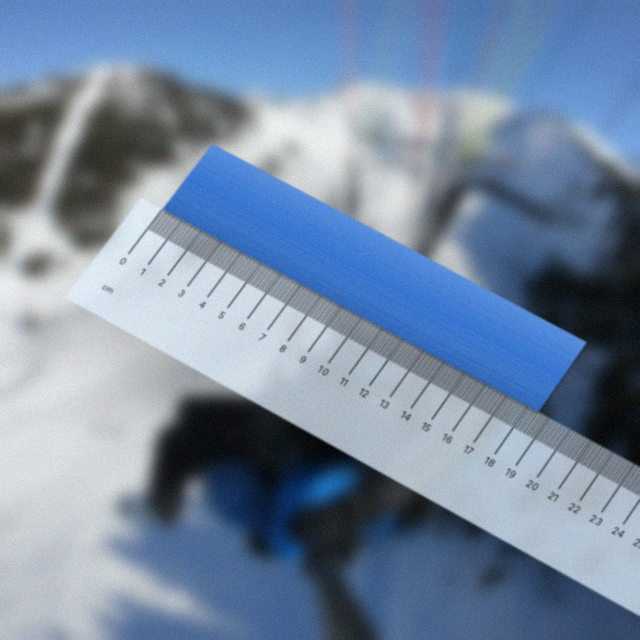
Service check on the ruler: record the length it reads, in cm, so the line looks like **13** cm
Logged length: **18.5** cm
